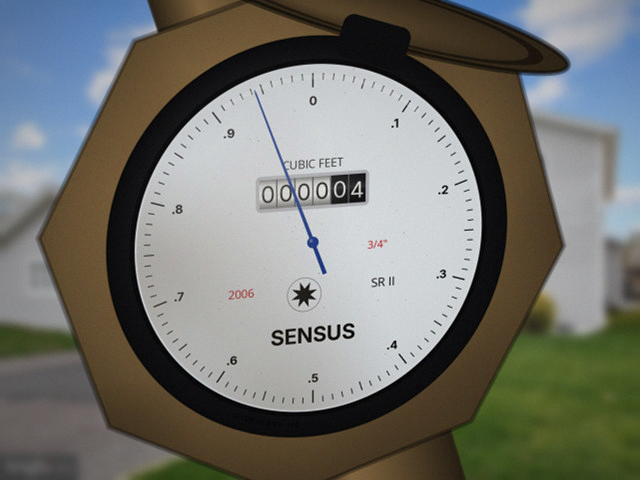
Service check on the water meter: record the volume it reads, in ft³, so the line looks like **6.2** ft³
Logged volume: **3.94** ft³
